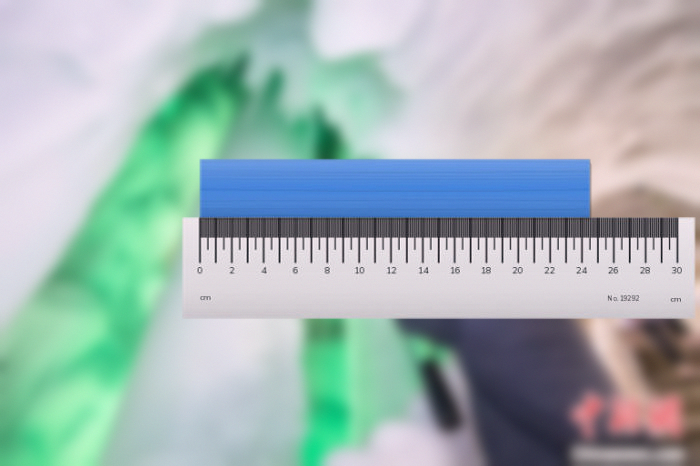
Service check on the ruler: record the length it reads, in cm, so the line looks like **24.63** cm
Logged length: **24.5** cm
